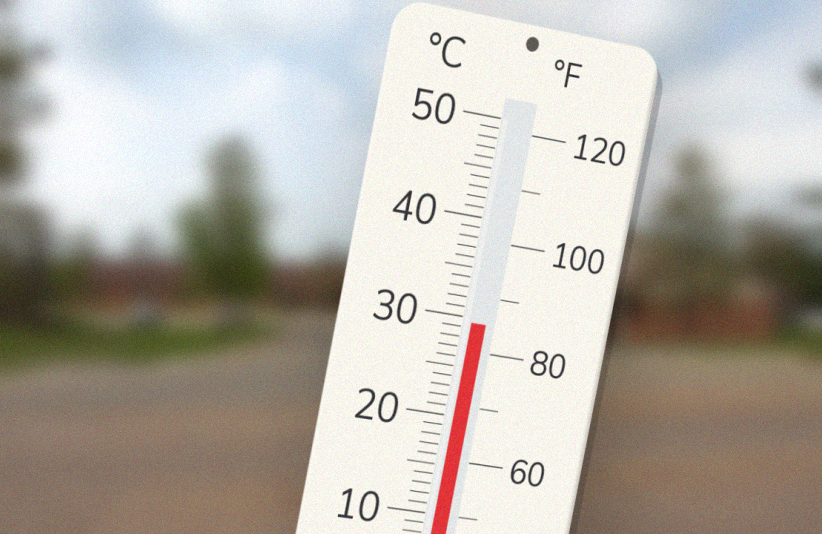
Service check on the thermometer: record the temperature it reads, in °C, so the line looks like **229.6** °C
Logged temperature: **29.5** °C
